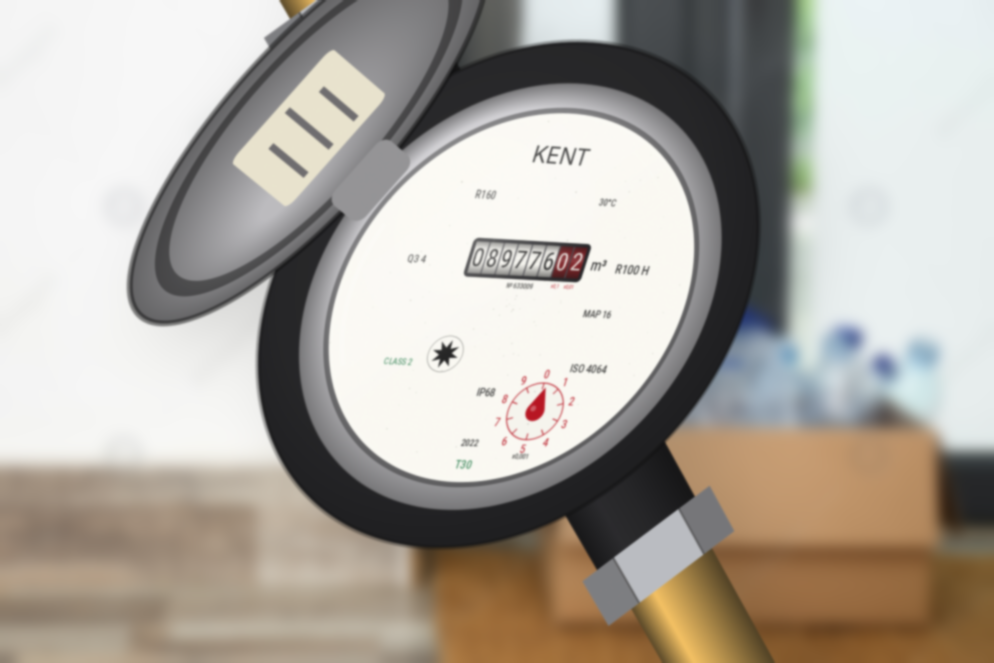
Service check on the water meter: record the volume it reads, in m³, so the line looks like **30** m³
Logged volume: **89776.020** m³
